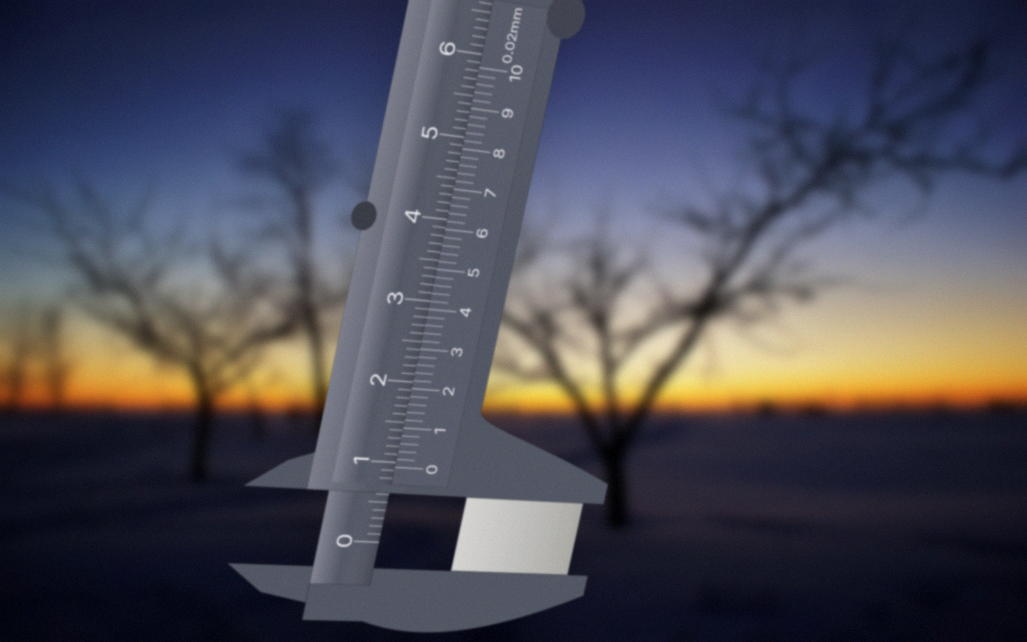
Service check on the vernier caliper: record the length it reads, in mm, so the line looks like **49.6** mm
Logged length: **9.4** mm
